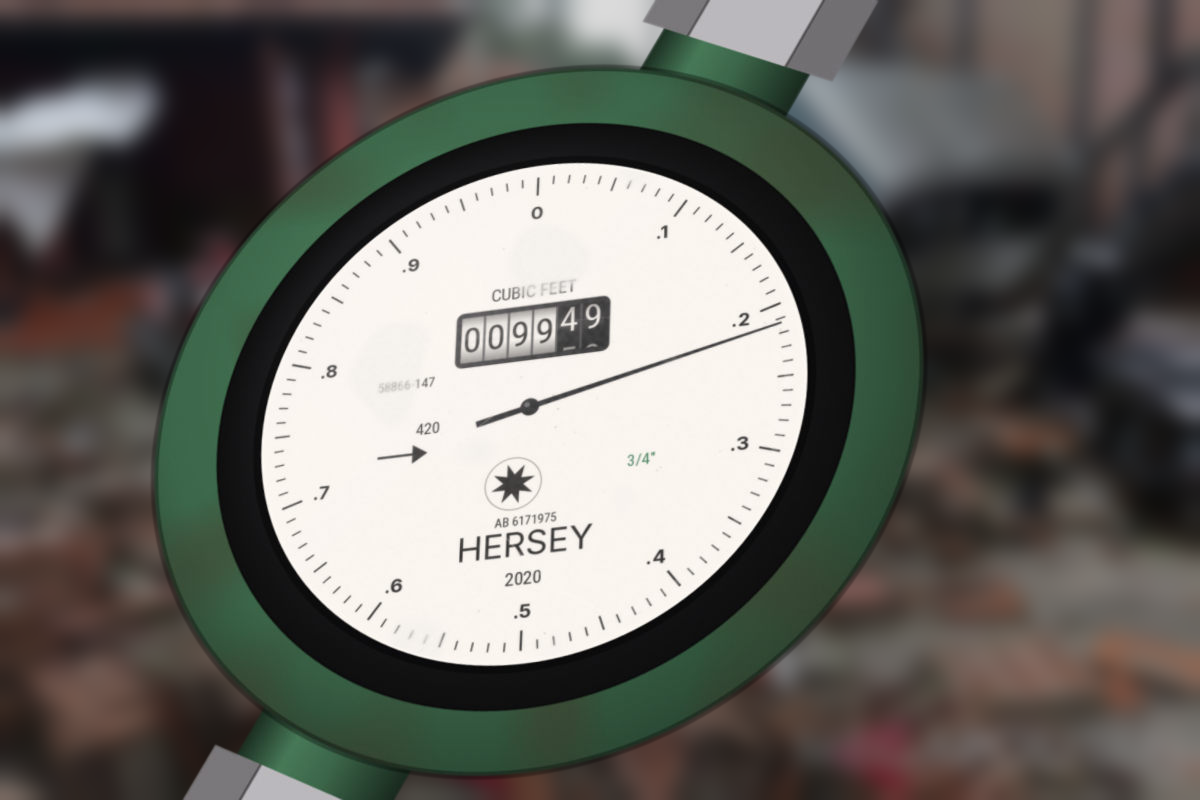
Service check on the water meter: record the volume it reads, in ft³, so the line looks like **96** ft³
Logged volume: **9949.21** ft³
